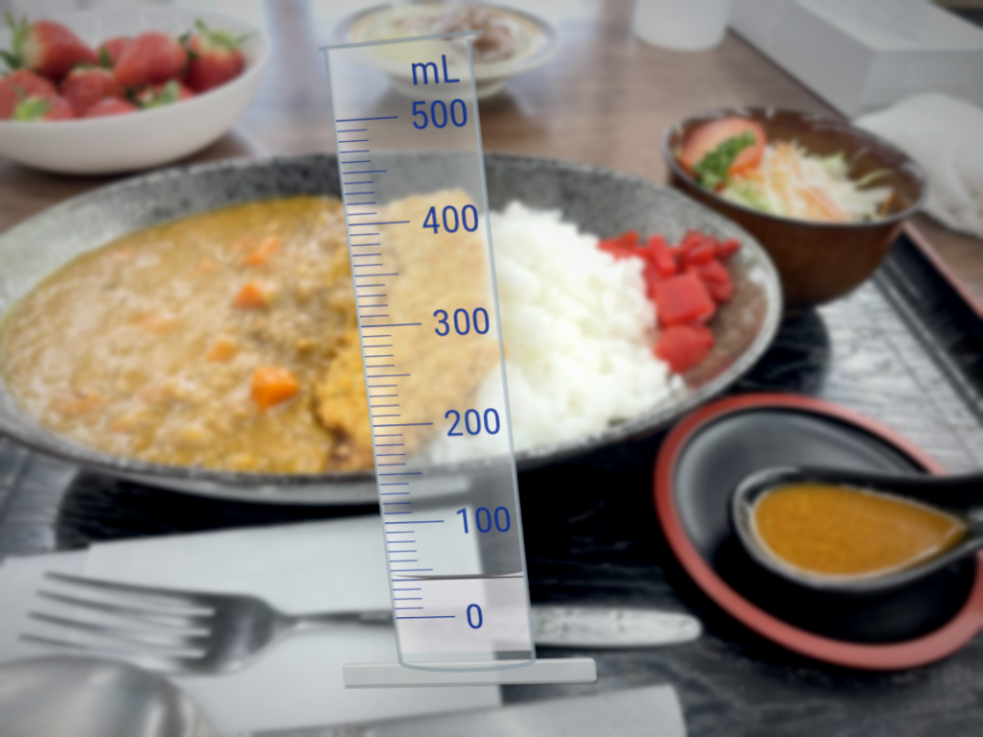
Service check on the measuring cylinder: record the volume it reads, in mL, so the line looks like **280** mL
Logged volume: **40** mL
